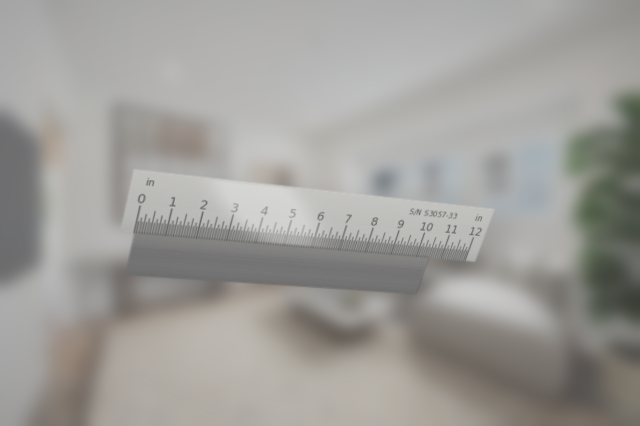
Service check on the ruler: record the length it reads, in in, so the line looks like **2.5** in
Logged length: **10.5** in
